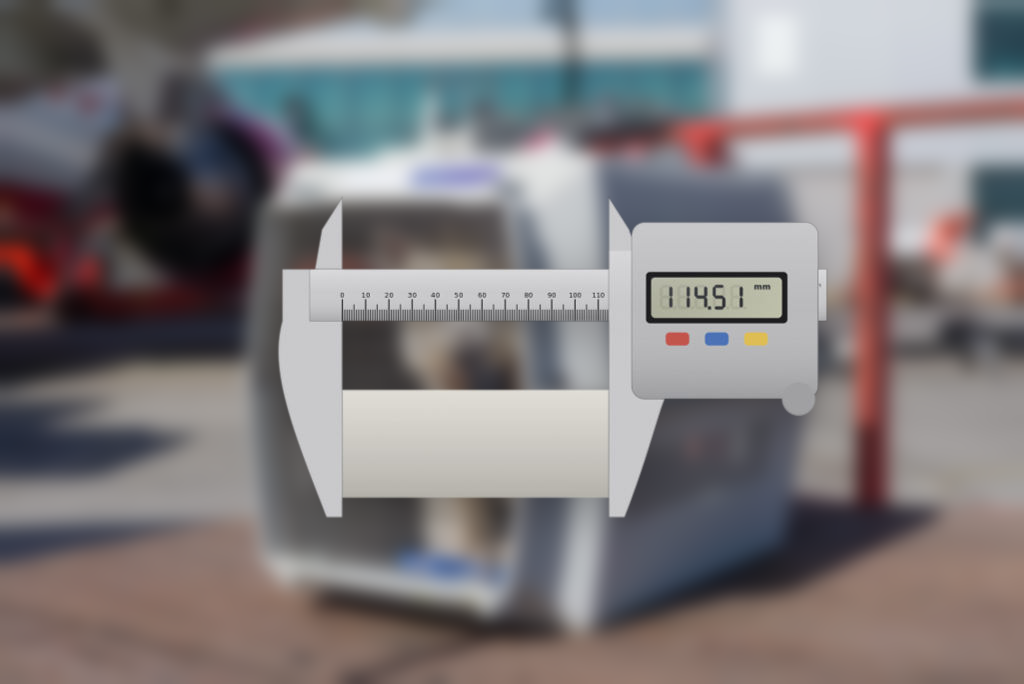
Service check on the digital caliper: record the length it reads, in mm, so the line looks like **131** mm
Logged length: **114.51** mm
